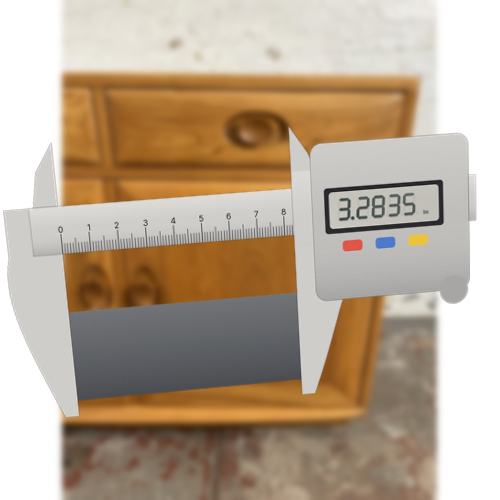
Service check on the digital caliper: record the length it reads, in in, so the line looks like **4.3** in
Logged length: **3.2835** in
